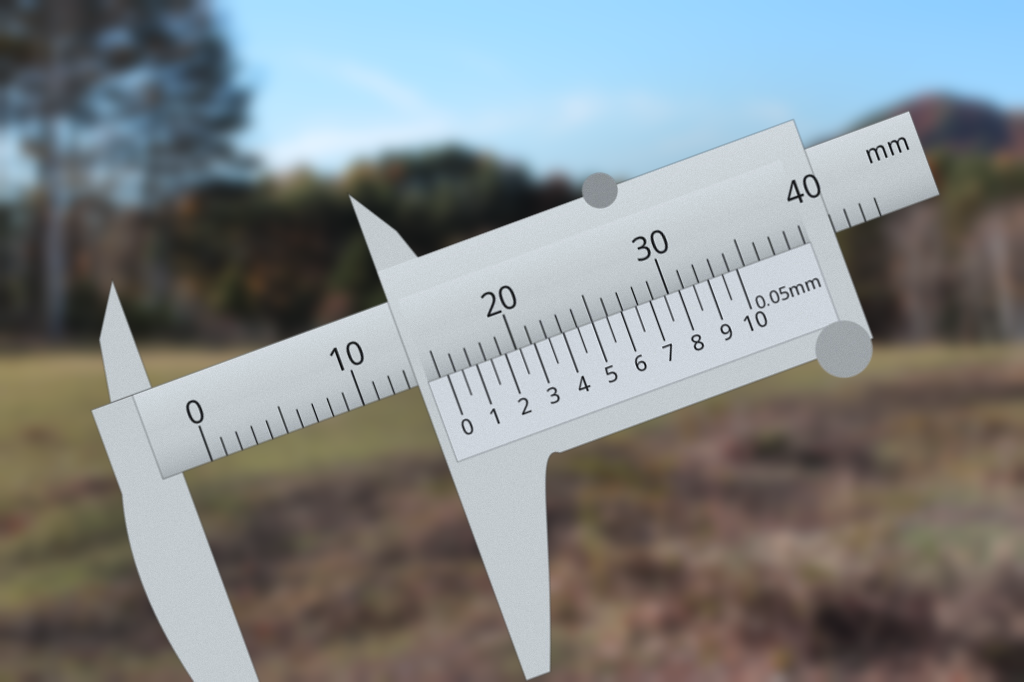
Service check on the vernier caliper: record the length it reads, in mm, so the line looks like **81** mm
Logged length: **15.5** mm
